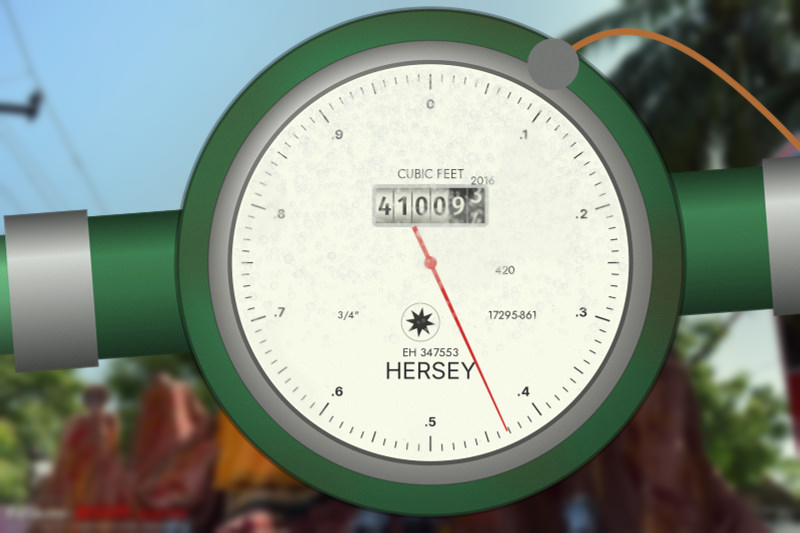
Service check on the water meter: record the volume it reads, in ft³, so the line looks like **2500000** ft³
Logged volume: **410093.43** ft³
